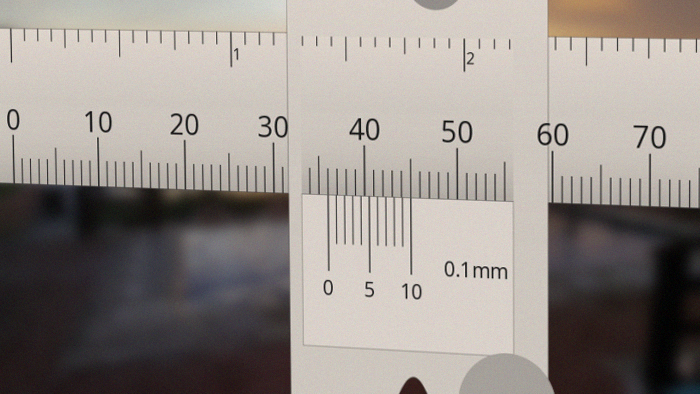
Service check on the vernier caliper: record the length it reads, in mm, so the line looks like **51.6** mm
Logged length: **36.0** mm
